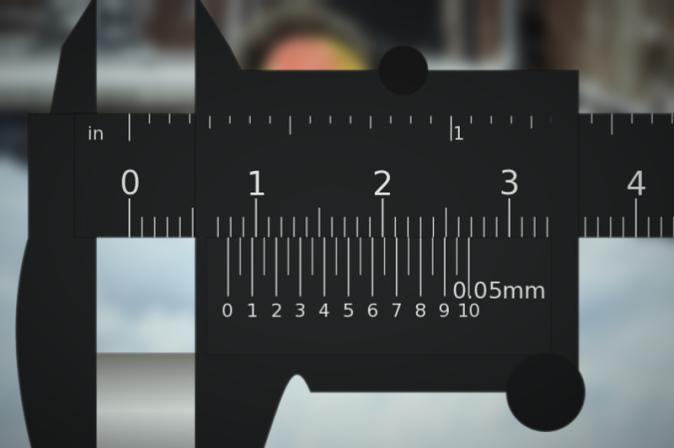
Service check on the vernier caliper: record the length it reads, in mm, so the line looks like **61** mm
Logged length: **7.8** mm
